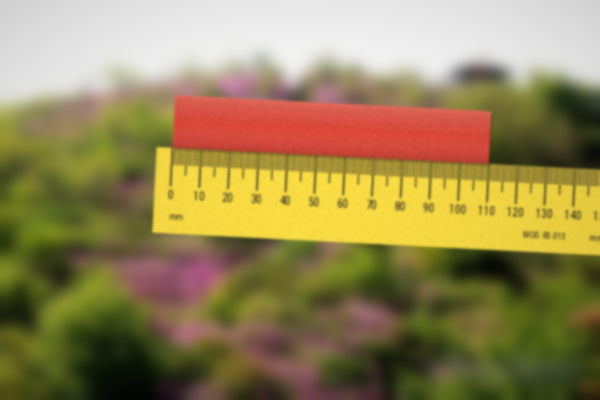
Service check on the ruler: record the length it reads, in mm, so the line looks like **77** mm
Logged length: **110** mm
